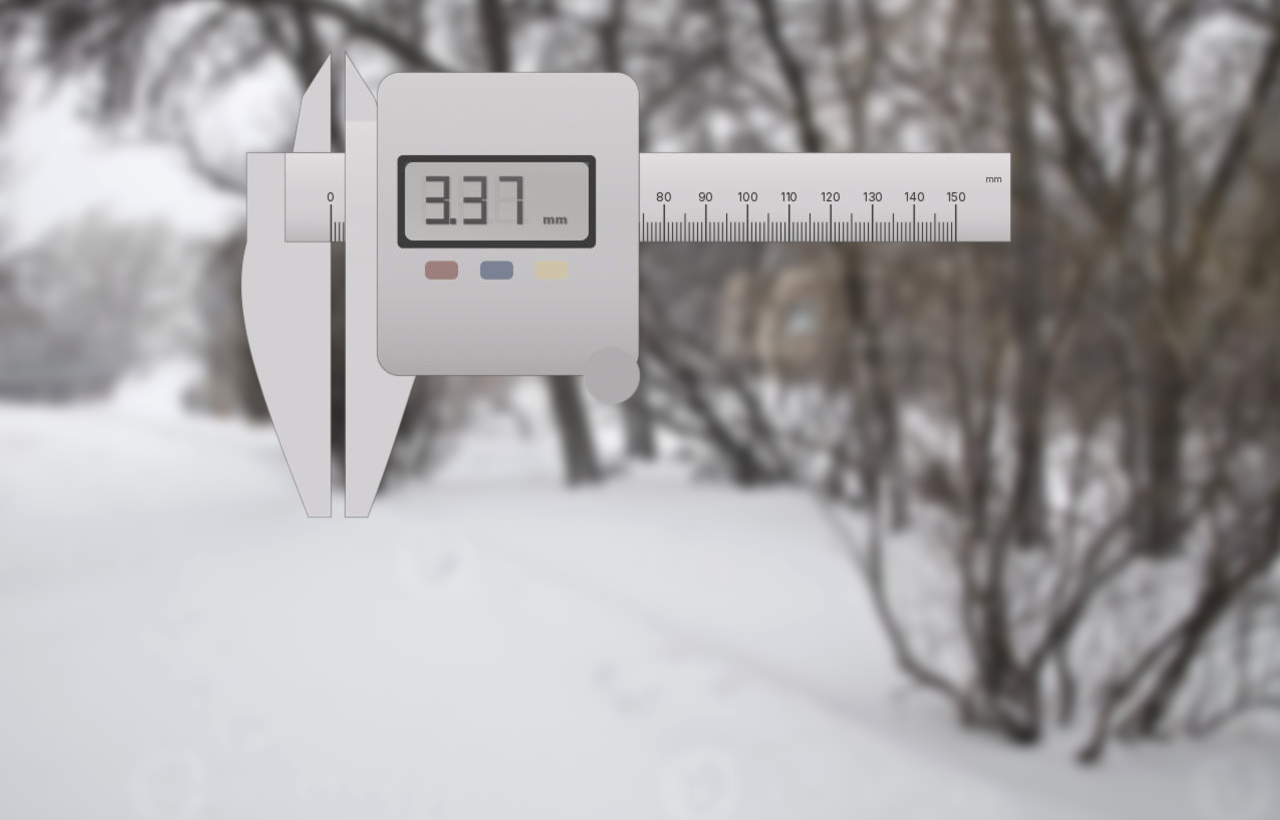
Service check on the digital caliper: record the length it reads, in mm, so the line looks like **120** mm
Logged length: **3.37** mm
